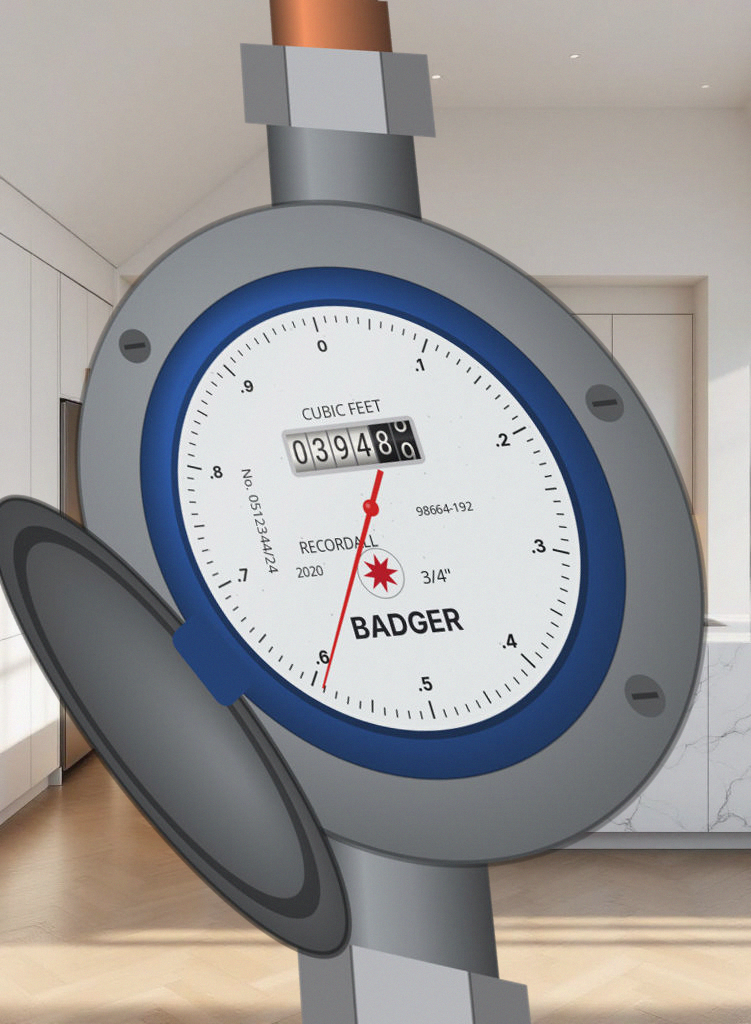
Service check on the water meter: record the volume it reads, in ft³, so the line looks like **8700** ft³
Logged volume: **39488.59** ft³
